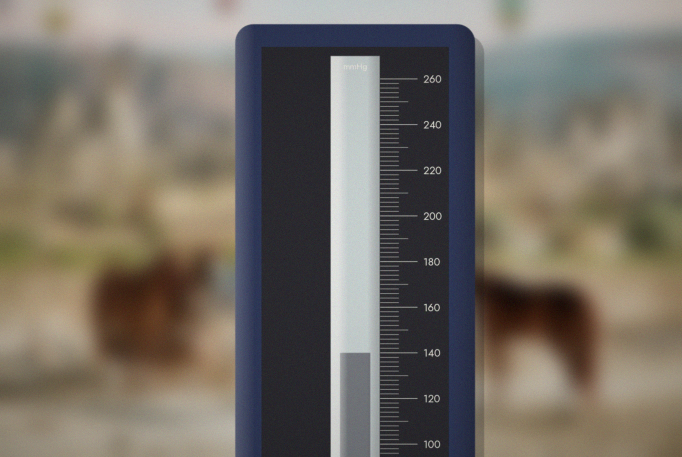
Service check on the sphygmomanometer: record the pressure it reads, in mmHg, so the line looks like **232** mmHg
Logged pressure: **140** mmHg
